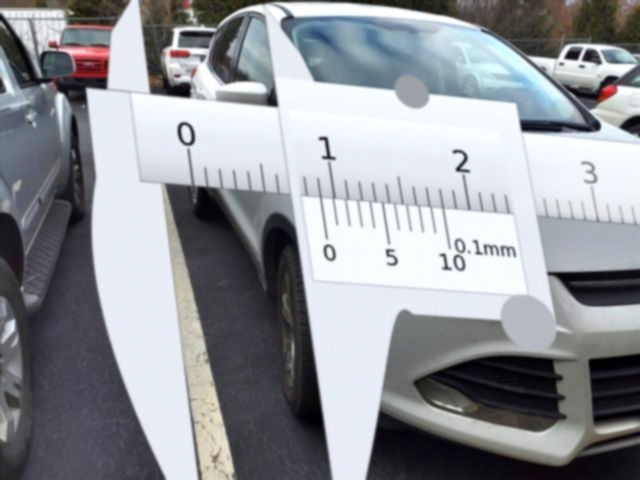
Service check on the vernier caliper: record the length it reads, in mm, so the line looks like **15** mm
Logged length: **9.0** mm
